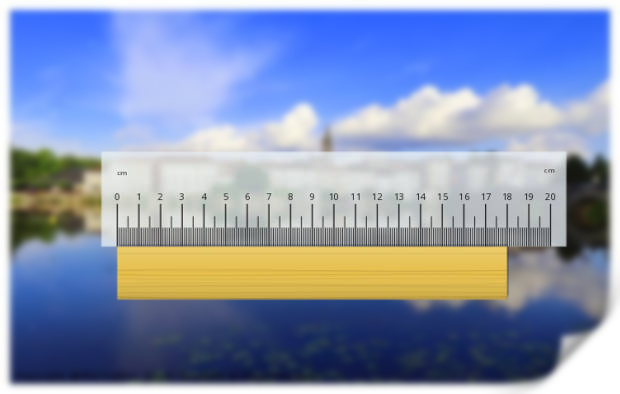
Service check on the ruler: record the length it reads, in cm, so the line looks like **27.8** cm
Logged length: **18** cm
